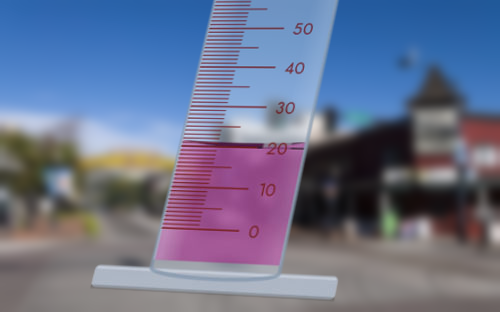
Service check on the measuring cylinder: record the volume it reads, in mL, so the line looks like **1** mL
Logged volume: **20** mL
